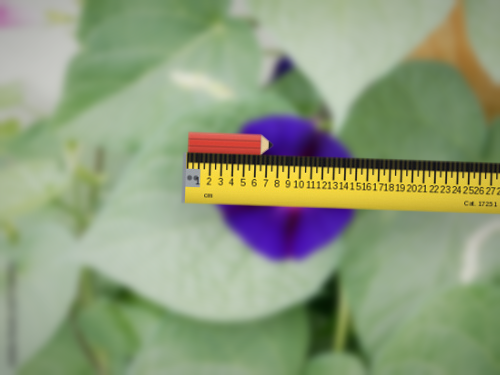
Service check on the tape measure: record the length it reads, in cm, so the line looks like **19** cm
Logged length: **7.5** cm
